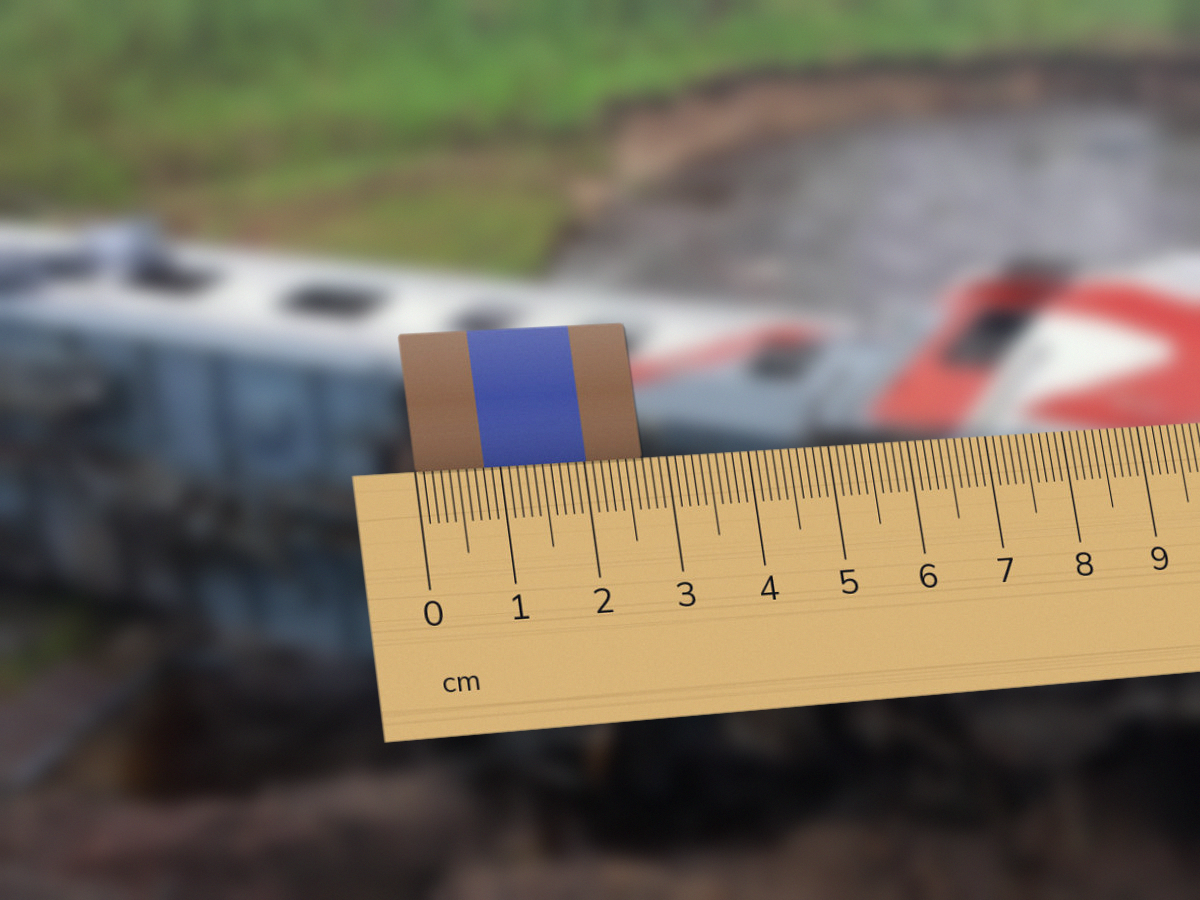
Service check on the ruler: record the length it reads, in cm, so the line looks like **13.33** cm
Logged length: **2.7** cm
